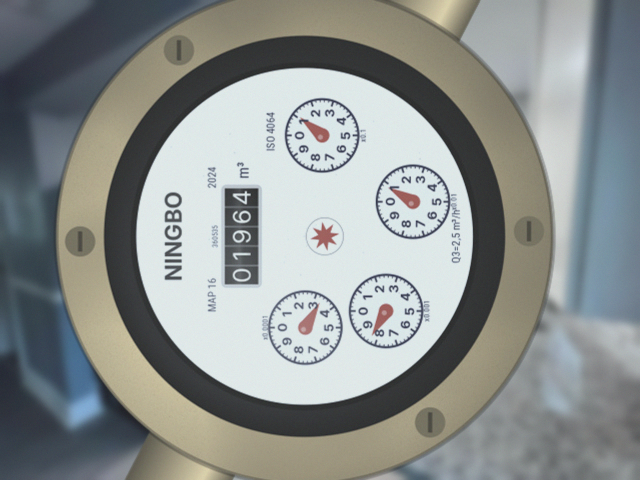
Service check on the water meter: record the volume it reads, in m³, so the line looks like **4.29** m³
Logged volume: **1964.1083** m³
